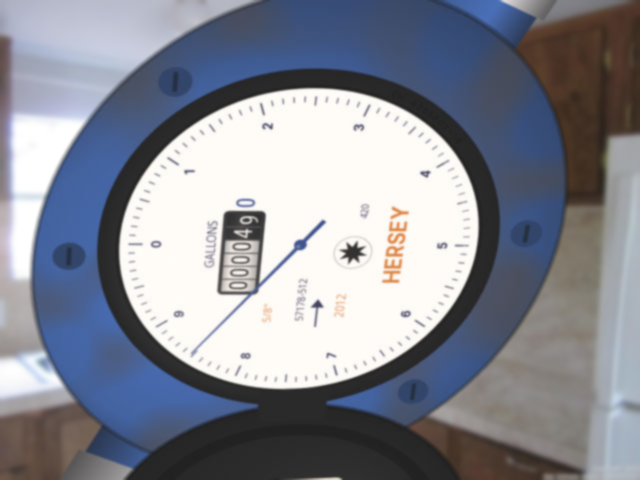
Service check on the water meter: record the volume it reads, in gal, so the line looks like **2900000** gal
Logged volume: **488.5** gal
